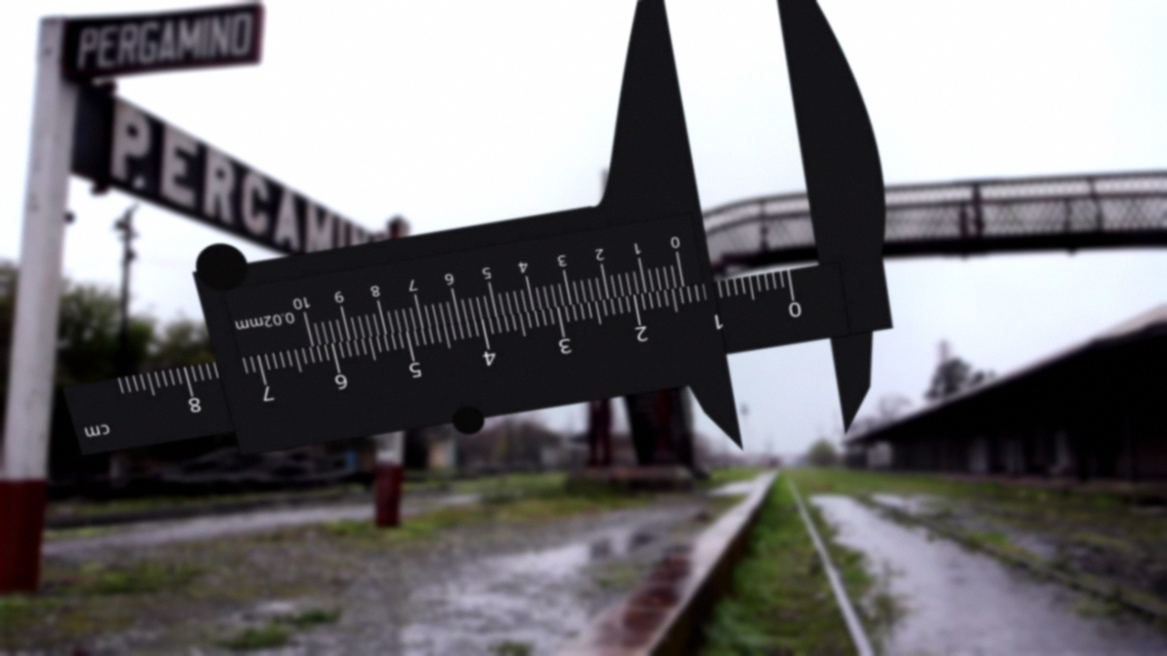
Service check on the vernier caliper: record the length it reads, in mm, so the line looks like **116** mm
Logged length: **13.6** mm
